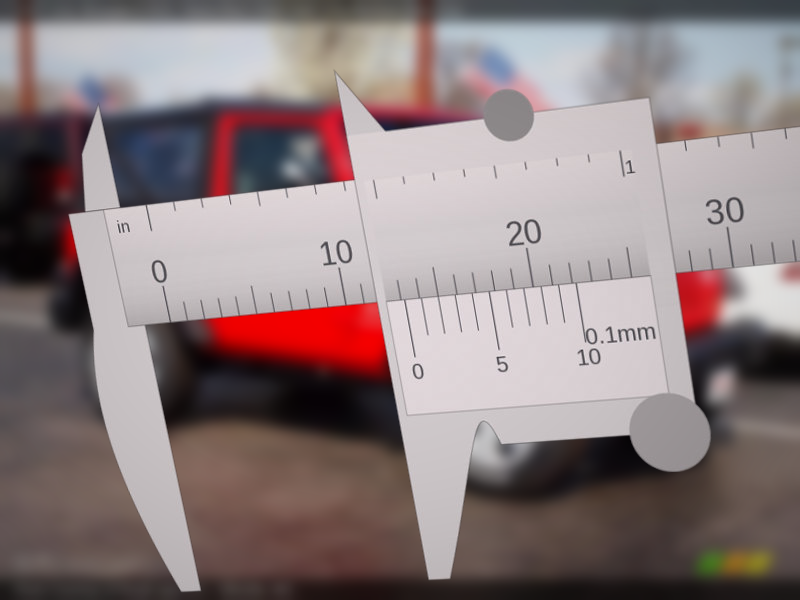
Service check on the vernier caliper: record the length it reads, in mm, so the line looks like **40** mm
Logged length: **13.2** mm
